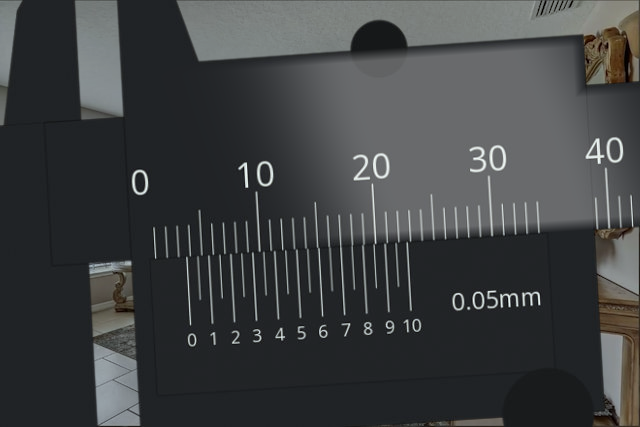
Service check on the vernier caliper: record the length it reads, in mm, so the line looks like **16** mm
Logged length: **3.7** mm
